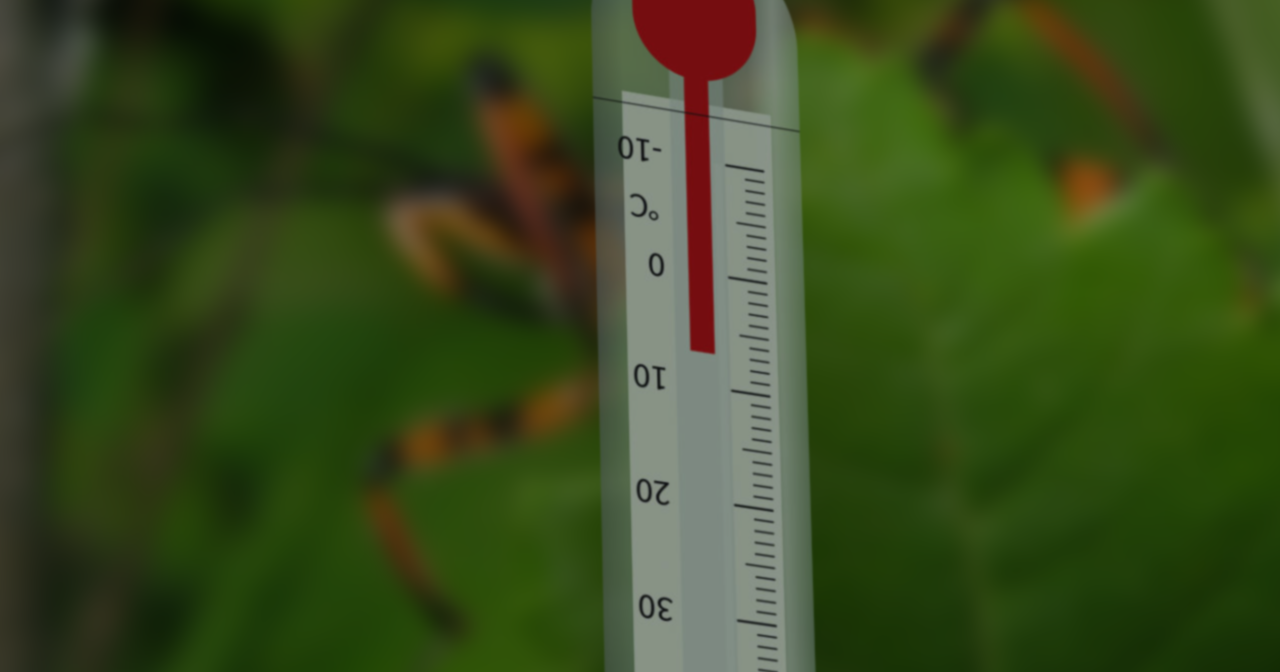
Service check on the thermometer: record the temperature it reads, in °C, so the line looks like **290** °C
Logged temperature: **7** °C
